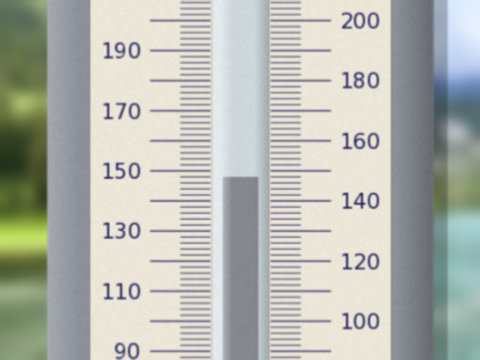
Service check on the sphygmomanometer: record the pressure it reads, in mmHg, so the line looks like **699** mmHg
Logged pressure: **148** mmHg
